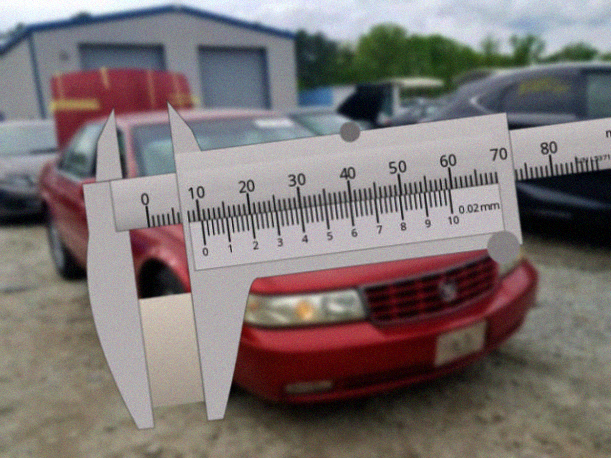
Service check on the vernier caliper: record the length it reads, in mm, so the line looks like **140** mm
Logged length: **10.5** mm
